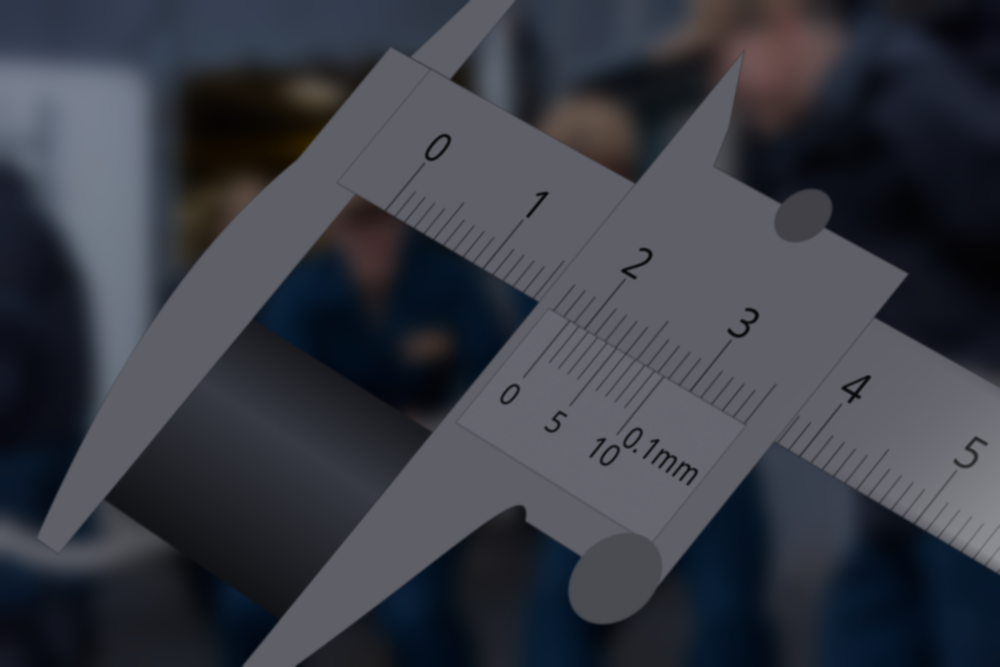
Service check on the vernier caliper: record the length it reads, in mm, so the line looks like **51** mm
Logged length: **18.6** mm
